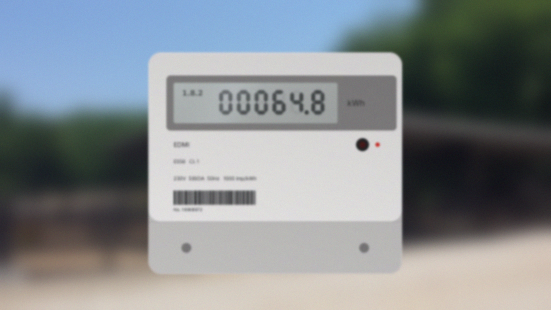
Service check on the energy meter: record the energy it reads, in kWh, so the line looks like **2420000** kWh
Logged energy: **64.8** kWh
